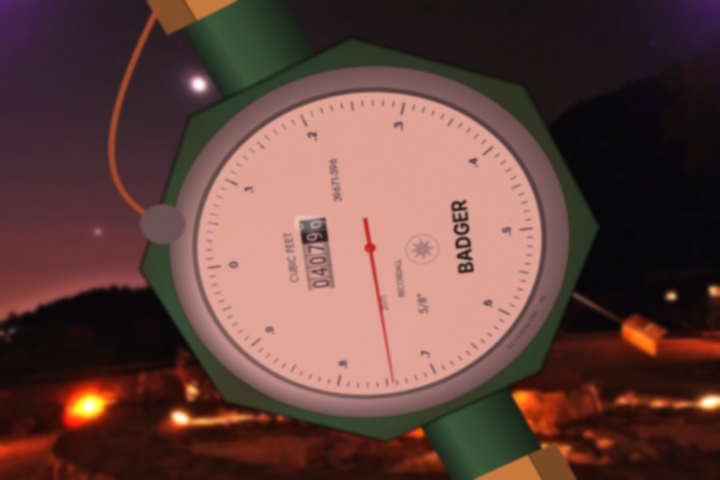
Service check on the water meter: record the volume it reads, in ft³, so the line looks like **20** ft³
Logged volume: **40798.74** ft³
